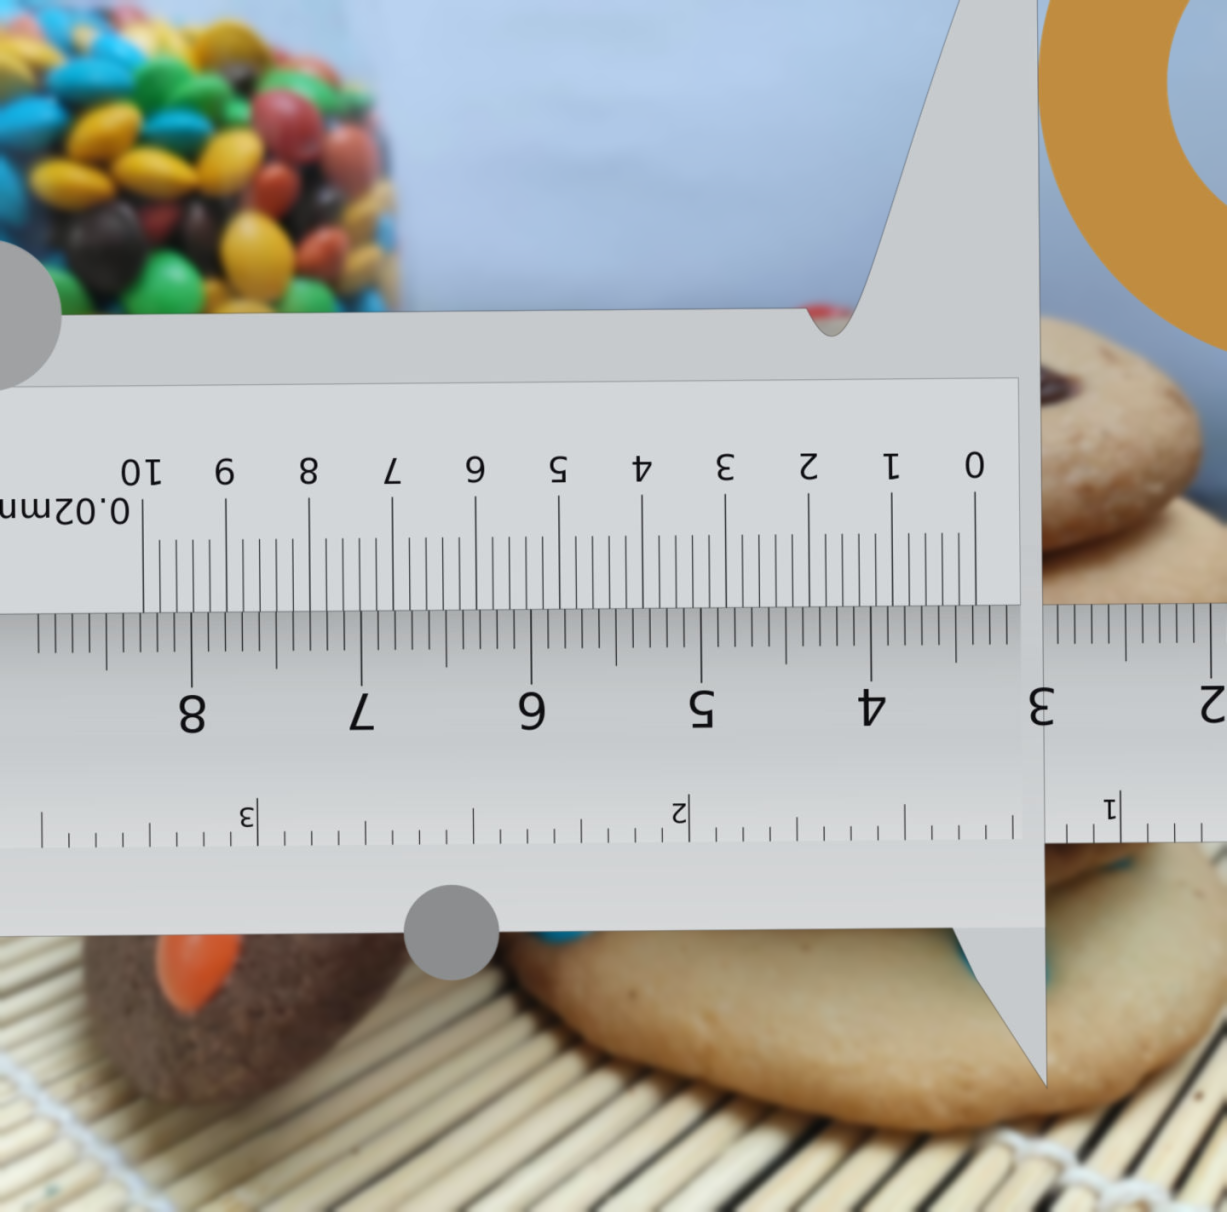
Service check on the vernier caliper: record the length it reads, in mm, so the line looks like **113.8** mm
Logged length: **33.8** mm
